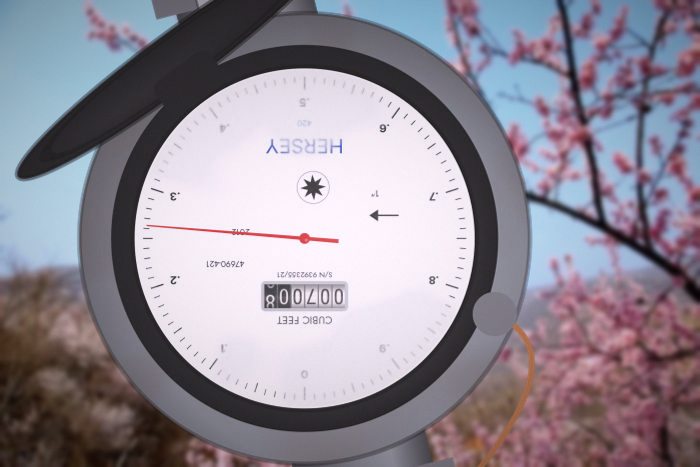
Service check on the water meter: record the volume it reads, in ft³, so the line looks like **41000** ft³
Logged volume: **7008.26** ft³
